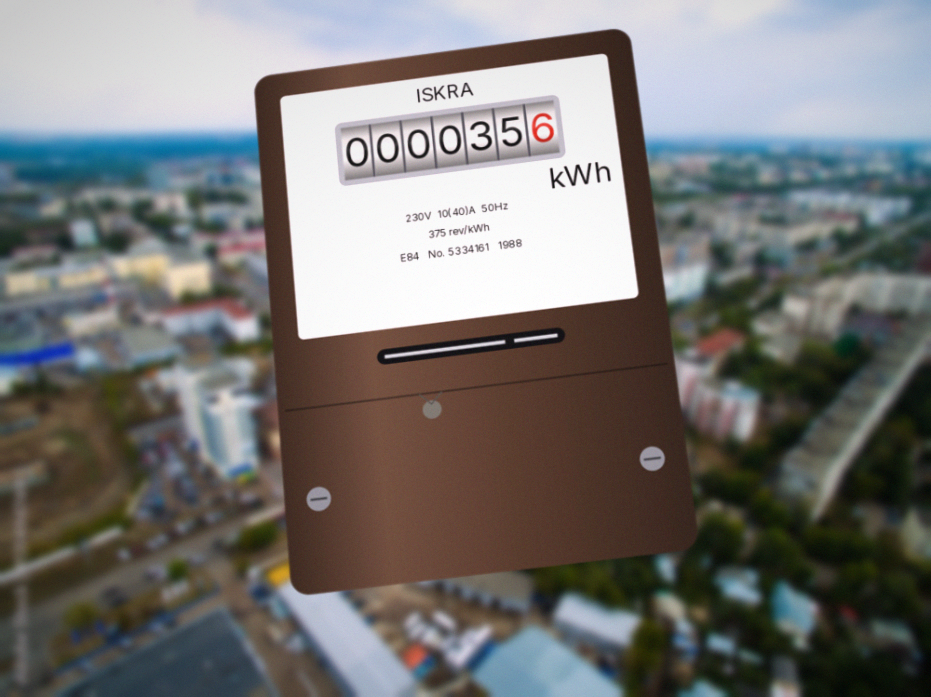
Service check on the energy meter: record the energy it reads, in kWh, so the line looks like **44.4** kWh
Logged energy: **35.6** kWh
